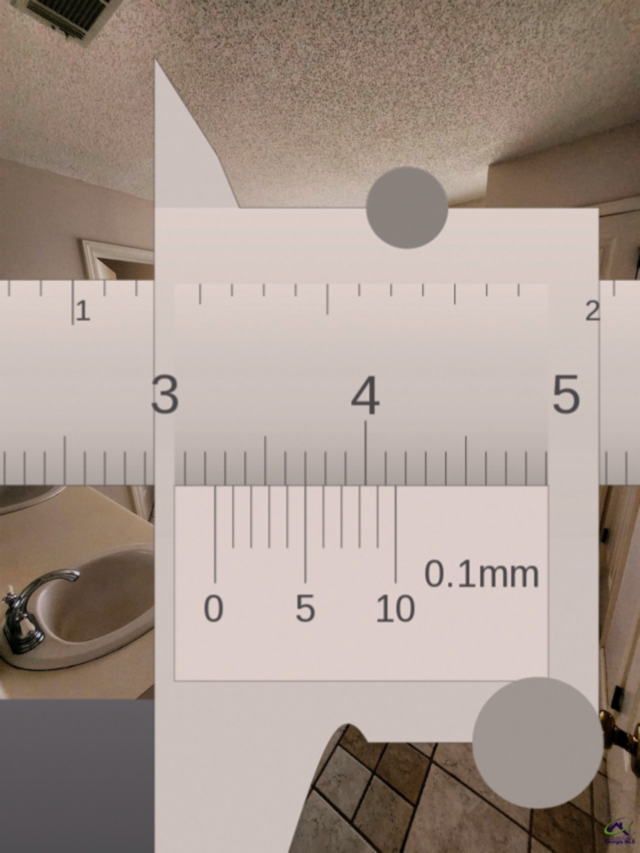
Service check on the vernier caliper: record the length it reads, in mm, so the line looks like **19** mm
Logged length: **32.5** mm
